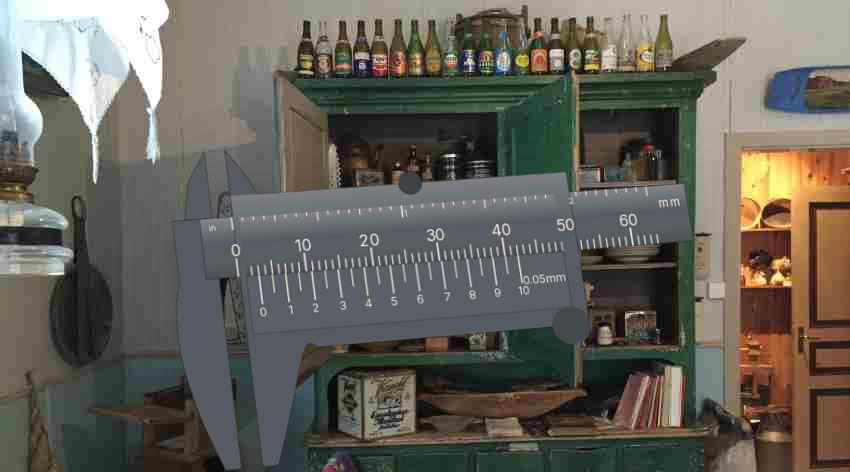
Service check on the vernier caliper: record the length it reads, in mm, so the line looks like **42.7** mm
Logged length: **3.0** mm
